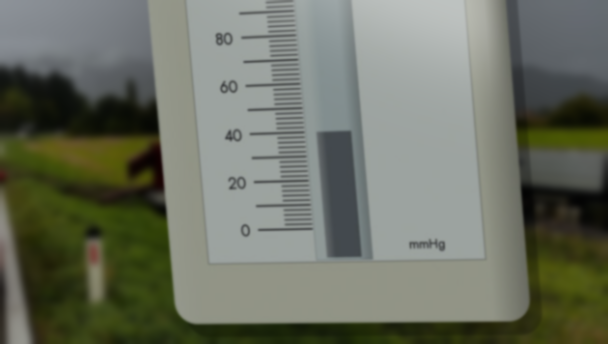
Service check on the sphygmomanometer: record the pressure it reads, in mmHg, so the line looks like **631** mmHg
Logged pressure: **40** mmHg
